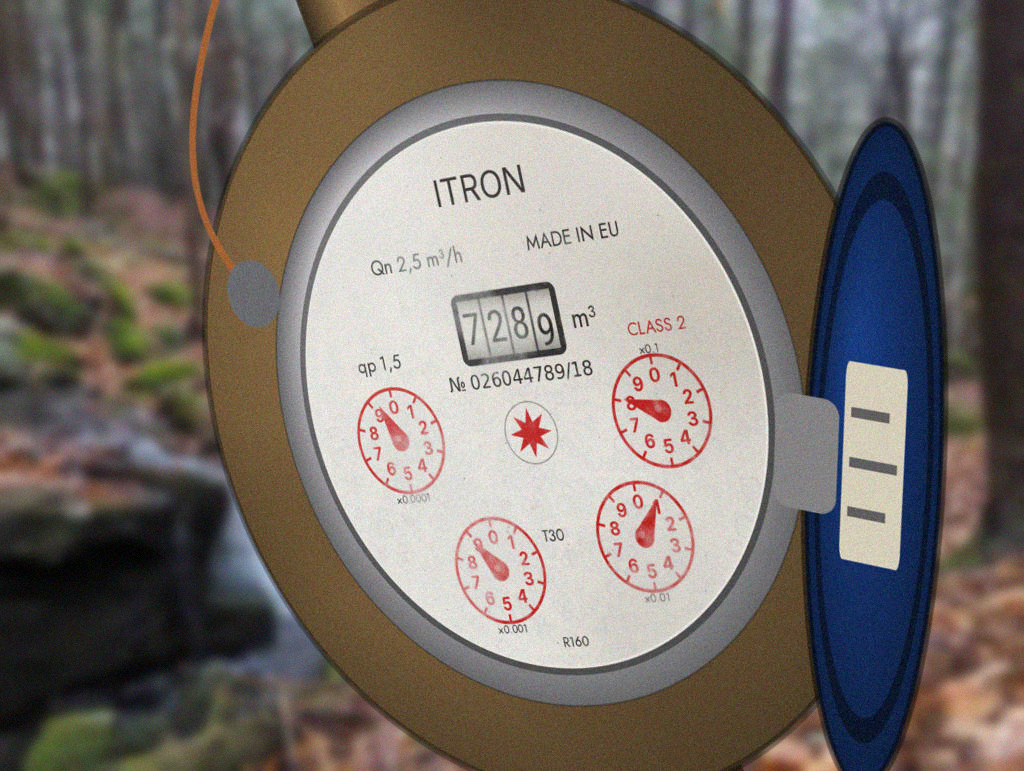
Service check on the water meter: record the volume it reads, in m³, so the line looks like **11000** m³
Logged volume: **7288.8089** m³
